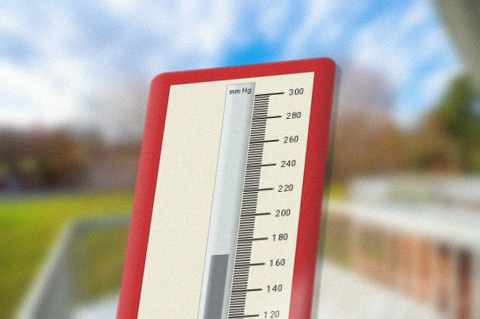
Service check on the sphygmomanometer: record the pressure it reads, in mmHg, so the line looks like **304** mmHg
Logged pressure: **170** mmHg
